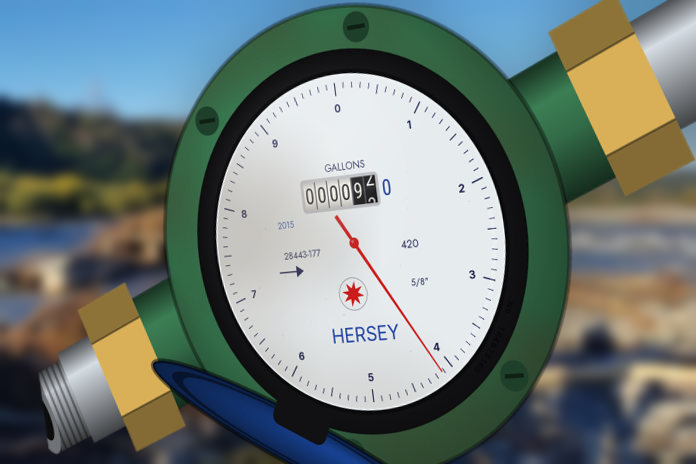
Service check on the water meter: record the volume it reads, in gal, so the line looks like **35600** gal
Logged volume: **924.1** gal
